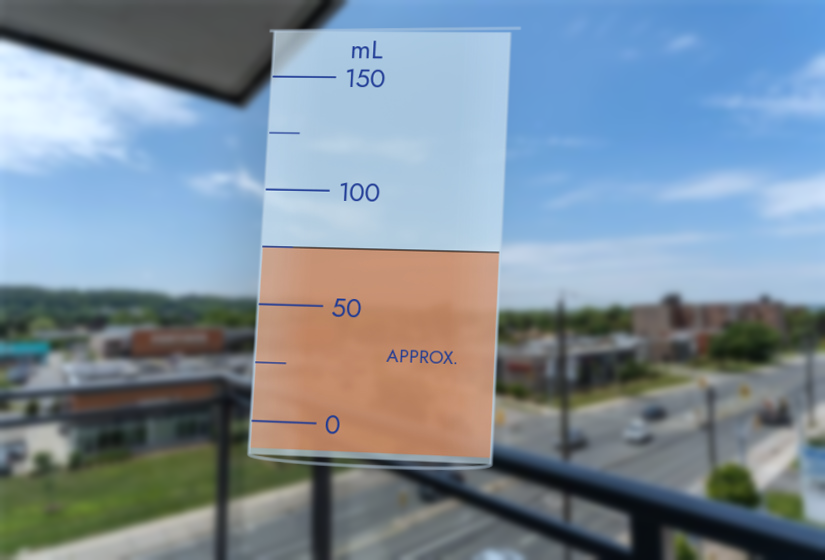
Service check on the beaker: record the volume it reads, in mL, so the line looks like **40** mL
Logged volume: **75** mL
